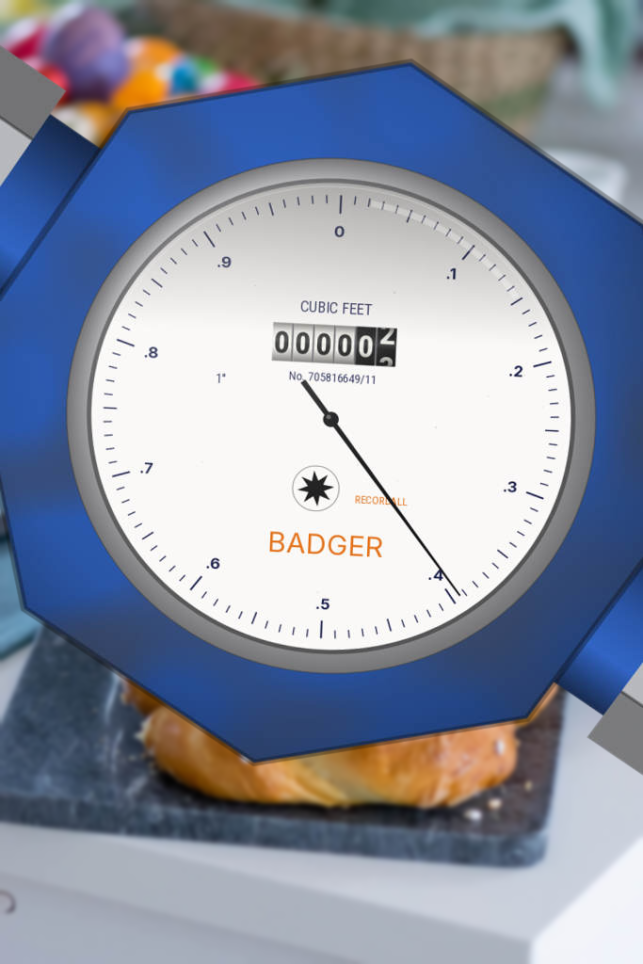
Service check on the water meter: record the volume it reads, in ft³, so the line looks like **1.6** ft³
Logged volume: **2.39** ft³
